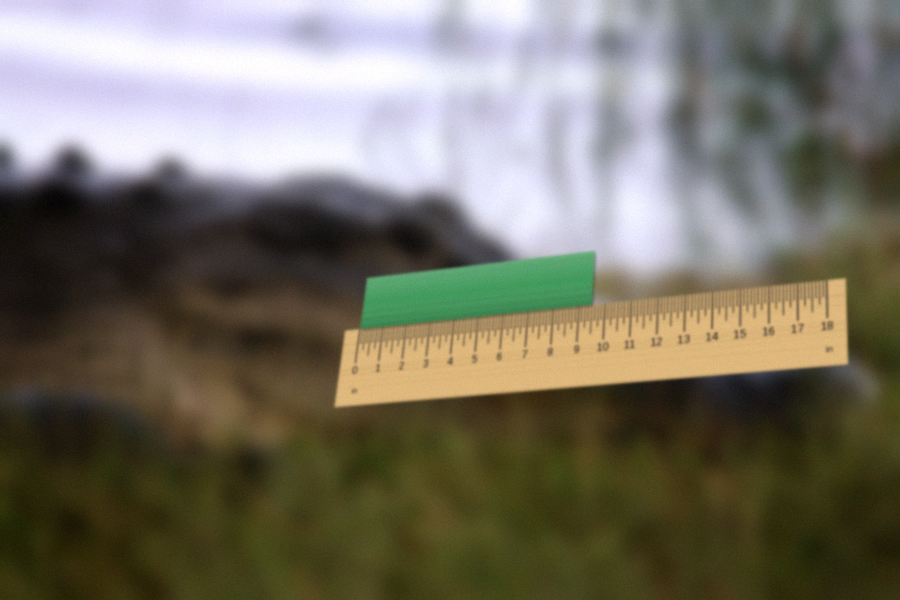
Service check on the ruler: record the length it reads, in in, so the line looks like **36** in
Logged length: **9.5** in
